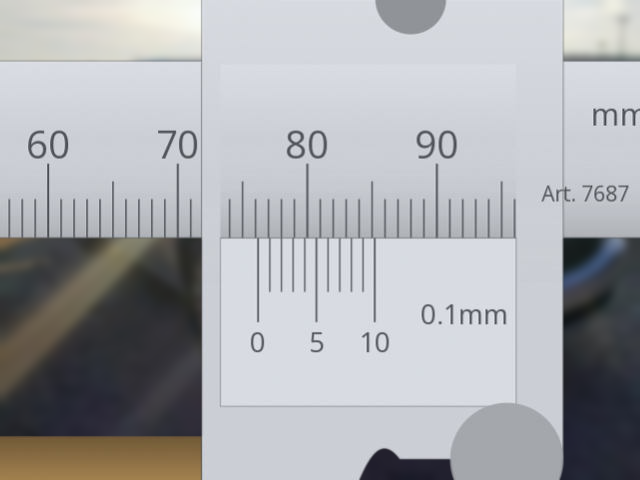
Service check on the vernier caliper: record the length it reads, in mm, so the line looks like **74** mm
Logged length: **76.2** mm
